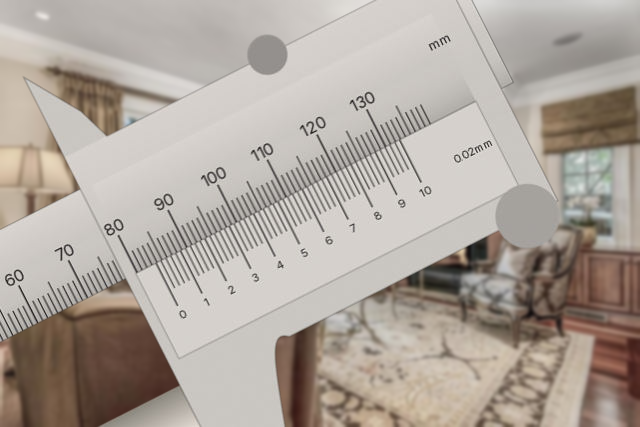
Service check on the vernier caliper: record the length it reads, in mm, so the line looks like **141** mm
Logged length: **83.8** mm
